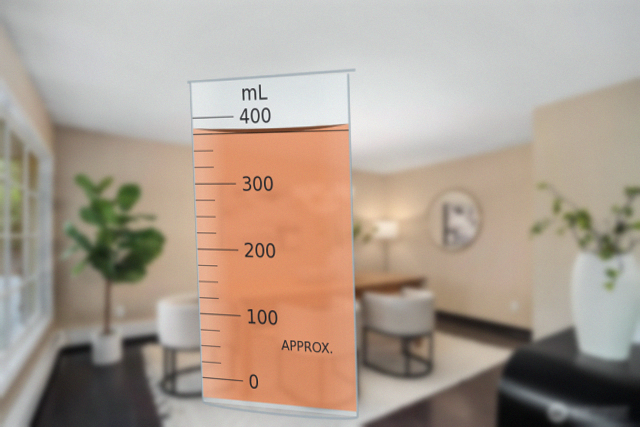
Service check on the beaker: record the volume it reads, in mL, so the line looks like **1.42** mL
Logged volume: **375** mL
